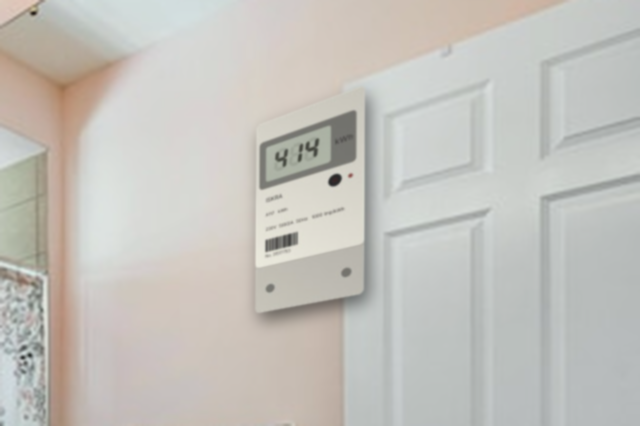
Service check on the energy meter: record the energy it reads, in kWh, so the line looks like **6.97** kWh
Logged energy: **414** kWh
